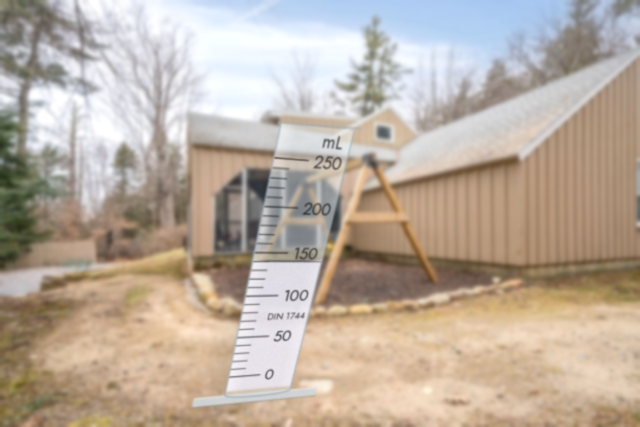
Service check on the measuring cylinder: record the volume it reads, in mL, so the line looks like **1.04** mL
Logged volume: **140** mL
